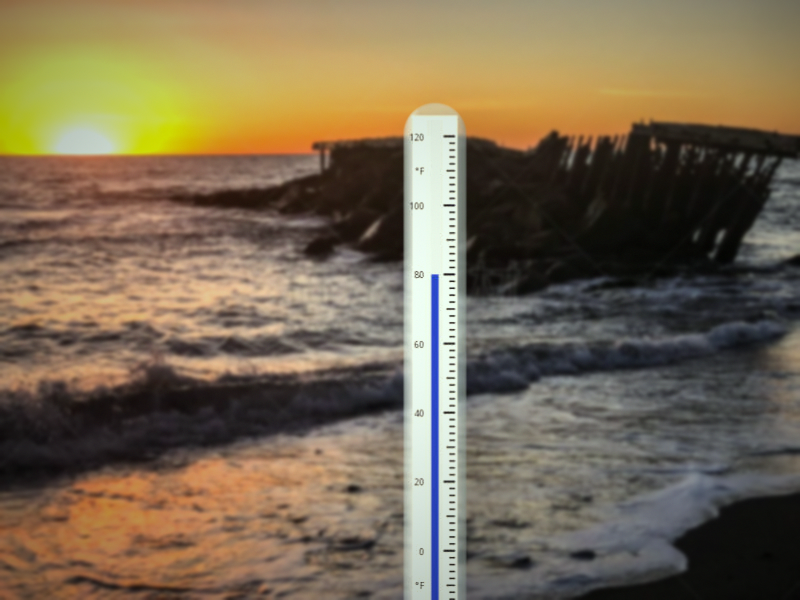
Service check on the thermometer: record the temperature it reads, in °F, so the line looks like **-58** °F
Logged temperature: **80** °F
